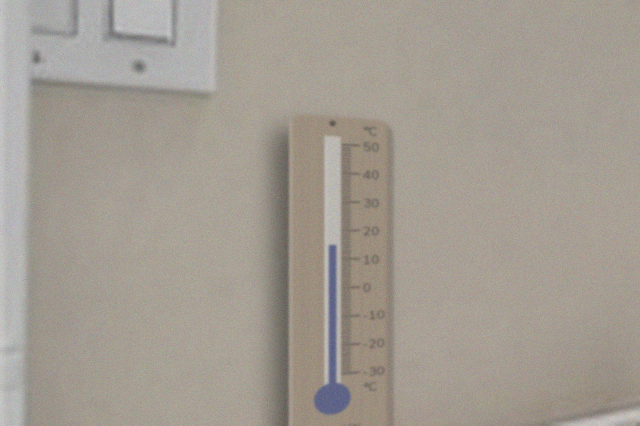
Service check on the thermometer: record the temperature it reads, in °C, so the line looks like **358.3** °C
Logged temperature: **15** °C
